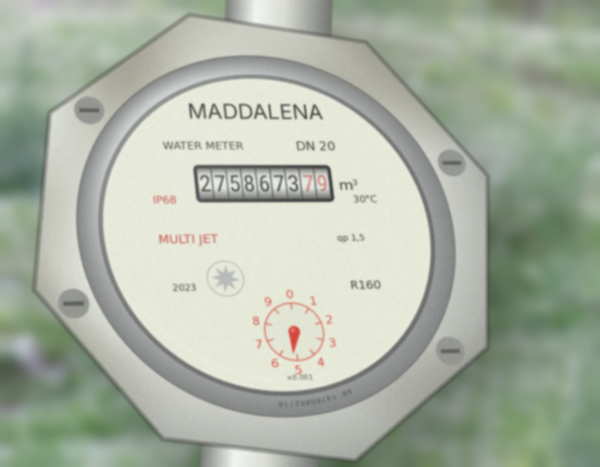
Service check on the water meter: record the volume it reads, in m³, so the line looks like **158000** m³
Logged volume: **2758673.795** m³
